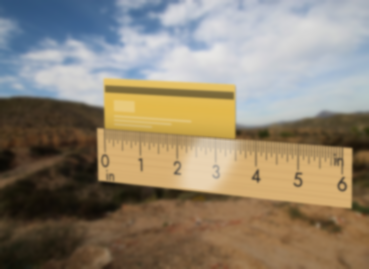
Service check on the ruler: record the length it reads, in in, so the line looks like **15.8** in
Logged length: **3.5** in
